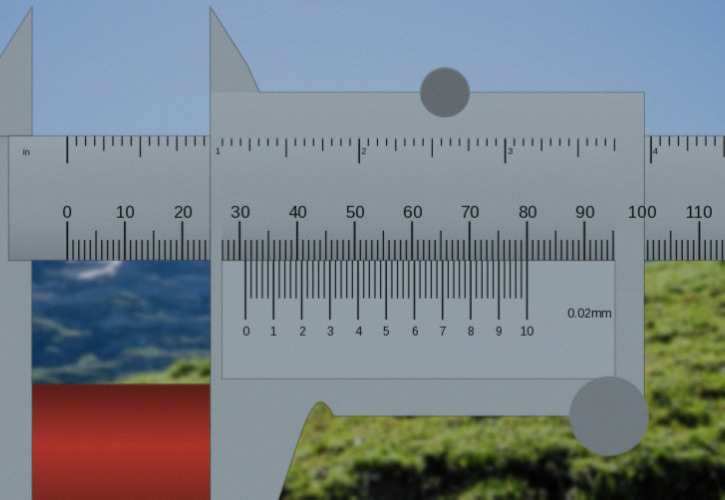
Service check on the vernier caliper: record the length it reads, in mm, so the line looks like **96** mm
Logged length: **31.0** mm
